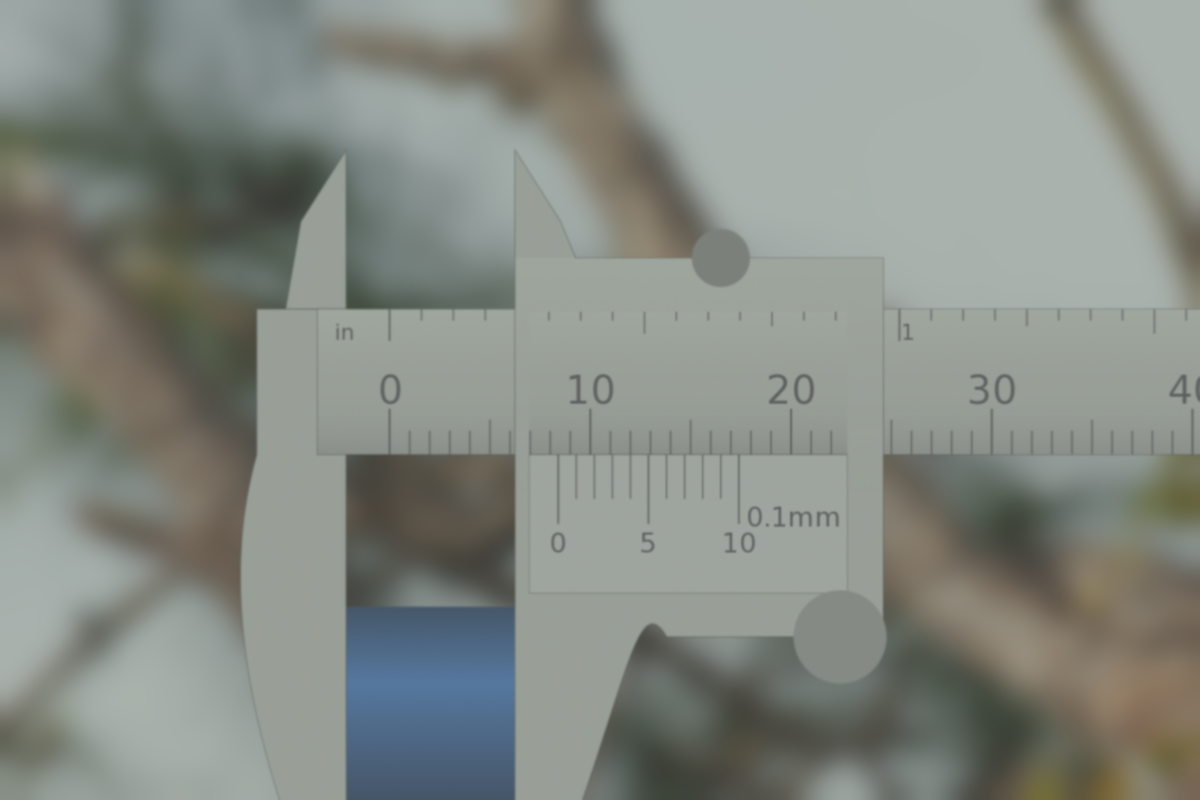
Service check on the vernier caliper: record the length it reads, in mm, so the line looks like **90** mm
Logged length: **8.4** mm
